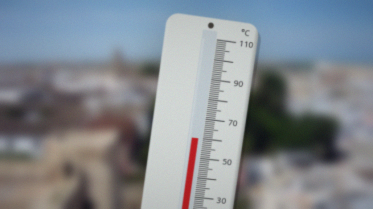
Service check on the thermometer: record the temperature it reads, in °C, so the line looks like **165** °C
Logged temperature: **60** °C
